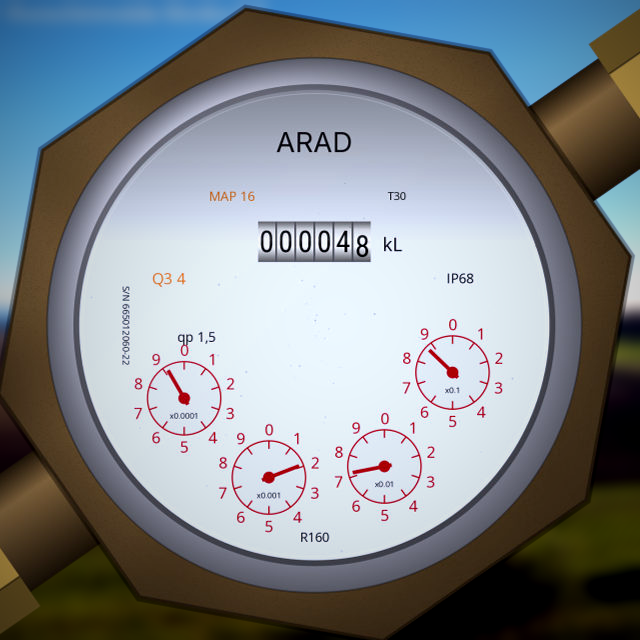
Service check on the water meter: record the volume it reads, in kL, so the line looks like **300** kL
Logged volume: **47.8719** kL
